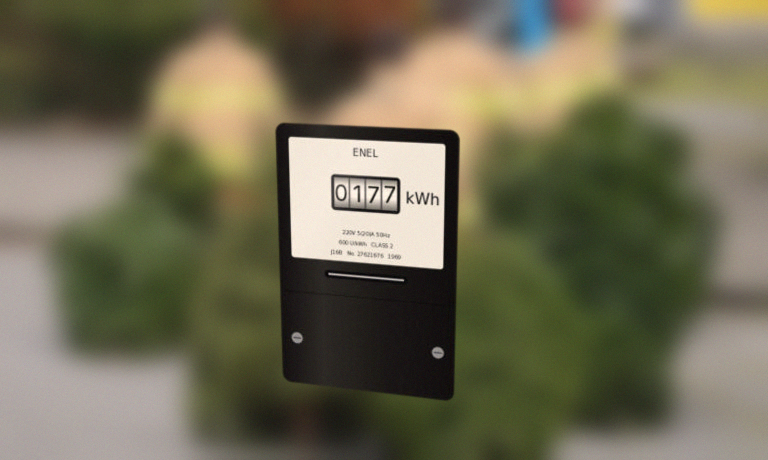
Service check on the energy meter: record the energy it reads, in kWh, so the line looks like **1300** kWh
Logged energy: **177** kWh
